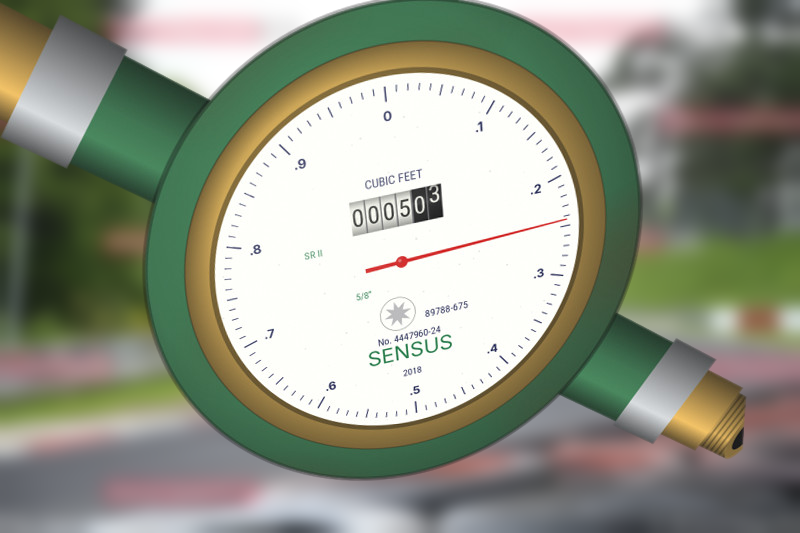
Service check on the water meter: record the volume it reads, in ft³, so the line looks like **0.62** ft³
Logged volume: **503.24** ft³
